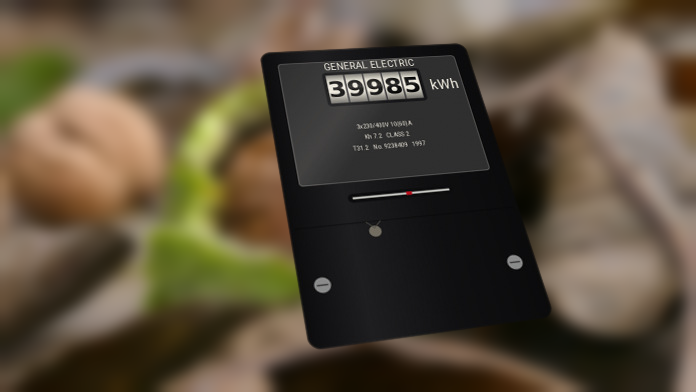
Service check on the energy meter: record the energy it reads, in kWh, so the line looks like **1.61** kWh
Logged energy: **39985** kWh
